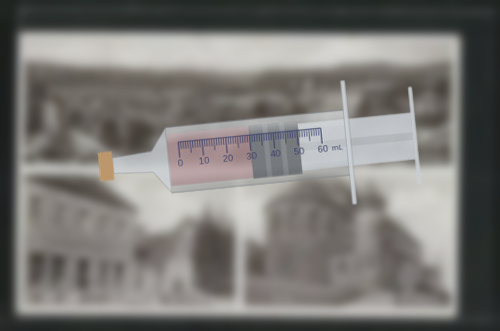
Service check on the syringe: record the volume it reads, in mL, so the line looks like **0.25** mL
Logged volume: **30** mL
